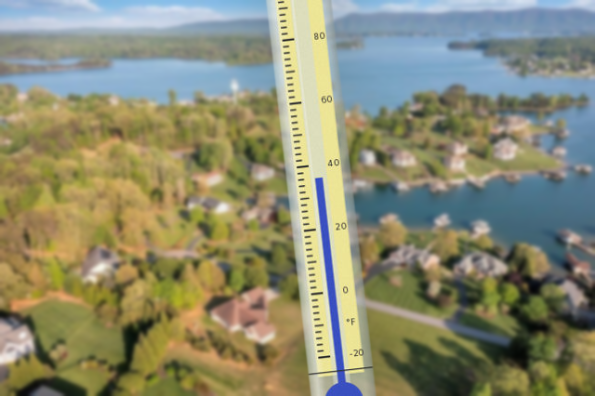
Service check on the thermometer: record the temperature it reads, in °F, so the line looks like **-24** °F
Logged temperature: **36** °F
